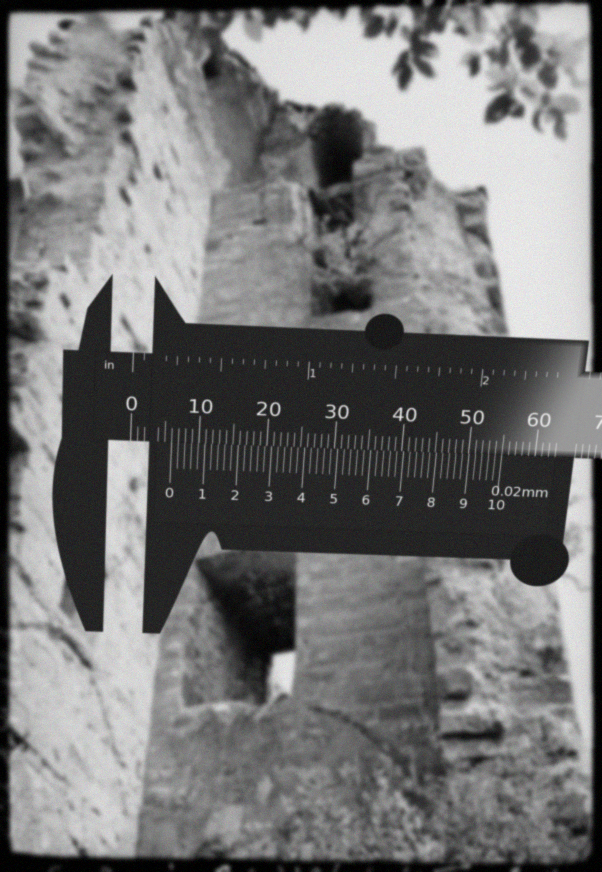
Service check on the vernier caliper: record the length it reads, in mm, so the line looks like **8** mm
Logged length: **6.0** mm
